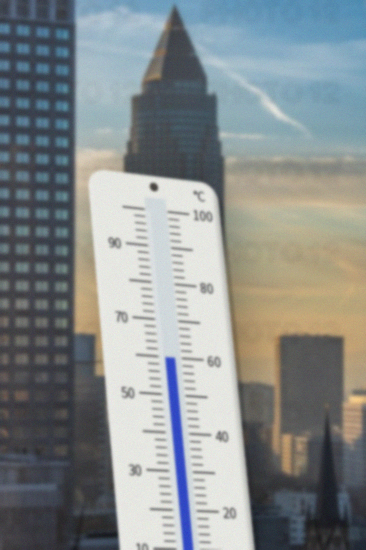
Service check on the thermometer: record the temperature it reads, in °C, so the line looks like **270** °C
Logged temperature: **60** °C
